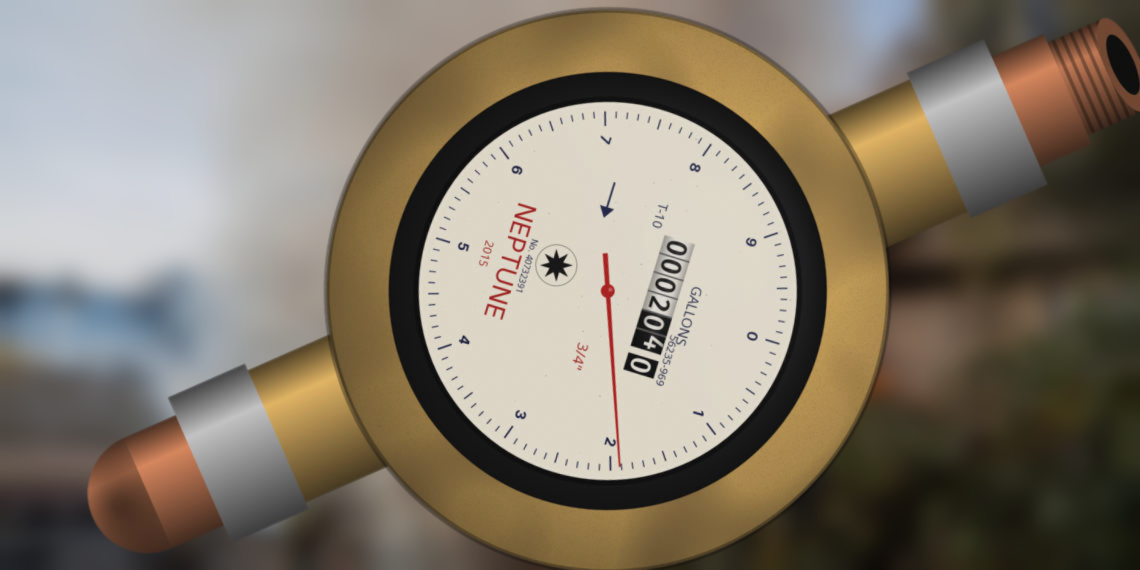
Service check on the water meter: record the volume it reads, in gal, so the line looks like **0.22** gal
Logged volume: **2041.9** gal
